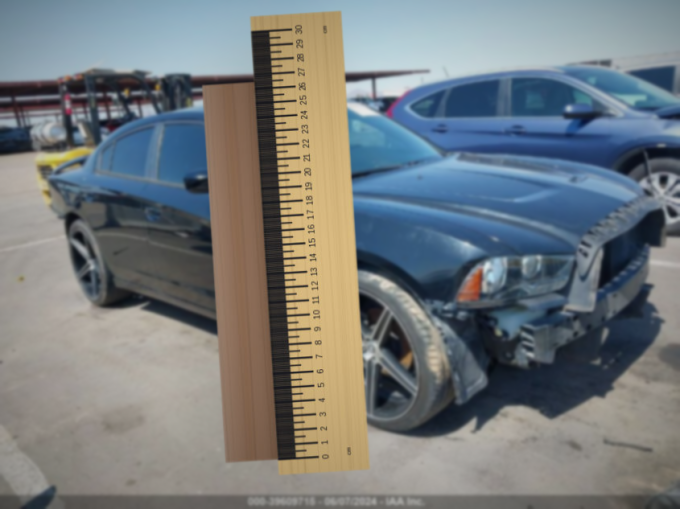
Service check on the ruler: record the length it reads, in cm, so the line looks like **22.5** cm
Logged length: **26.5** cm
